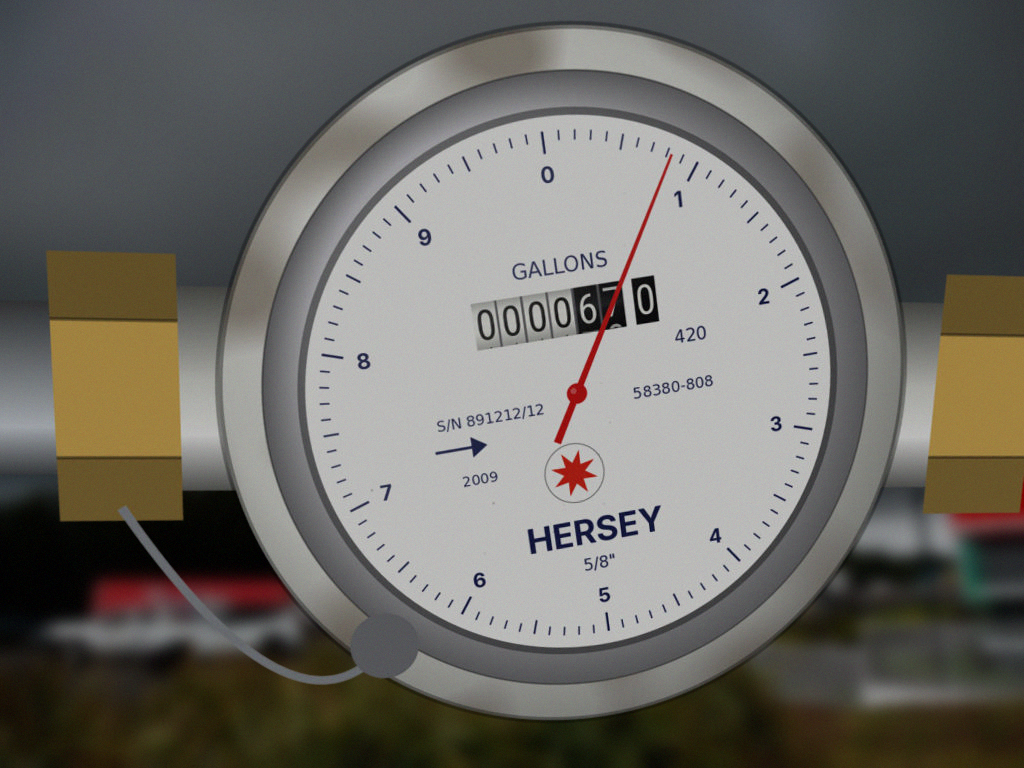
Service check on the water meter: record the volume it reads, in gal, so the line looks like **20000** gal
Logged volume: **670.8** gal
